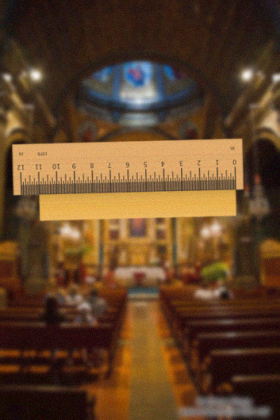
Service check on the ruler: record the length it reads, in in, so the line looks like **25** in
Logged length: **11** in
